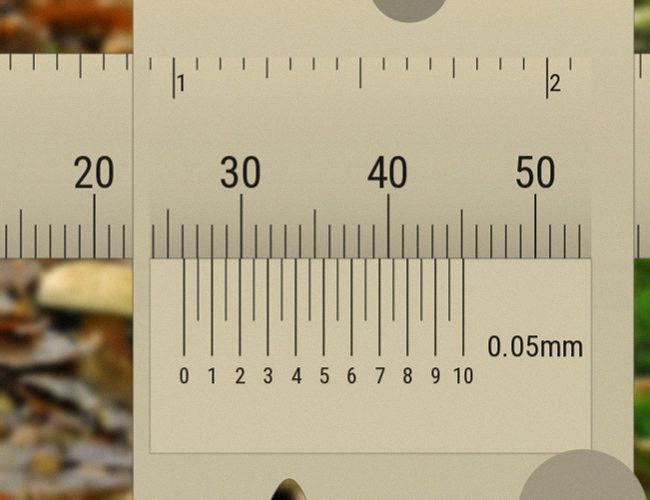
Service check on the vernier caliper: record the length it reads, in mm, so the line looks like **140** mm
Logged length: **26.1** mm
